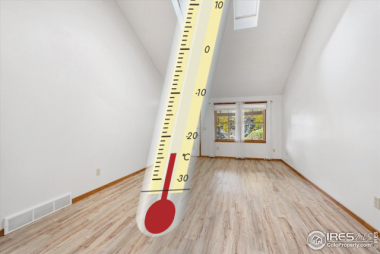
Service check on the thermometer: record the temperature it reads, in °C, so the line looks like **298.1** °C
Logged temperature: **-24** °C
